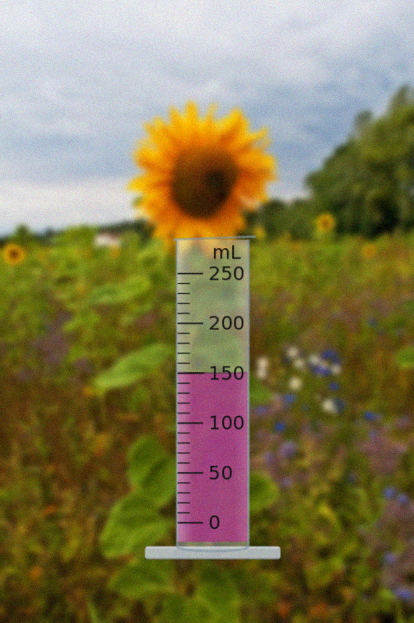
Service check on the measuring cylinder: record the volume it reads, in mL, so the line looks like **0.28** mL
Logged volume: **150** mL
